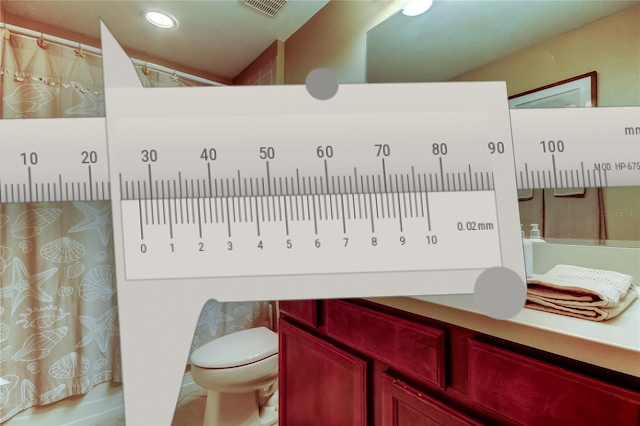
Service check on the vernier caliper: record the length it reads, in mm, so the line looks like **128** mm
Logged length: **28.0** mm
